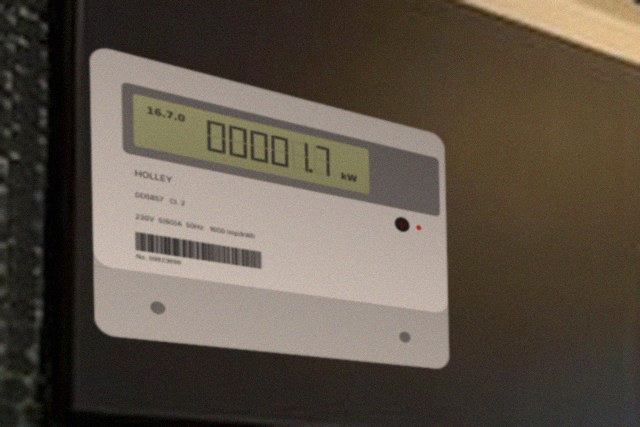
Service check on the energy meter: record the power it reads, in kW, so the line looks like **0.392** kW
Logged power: **1.7** kW
